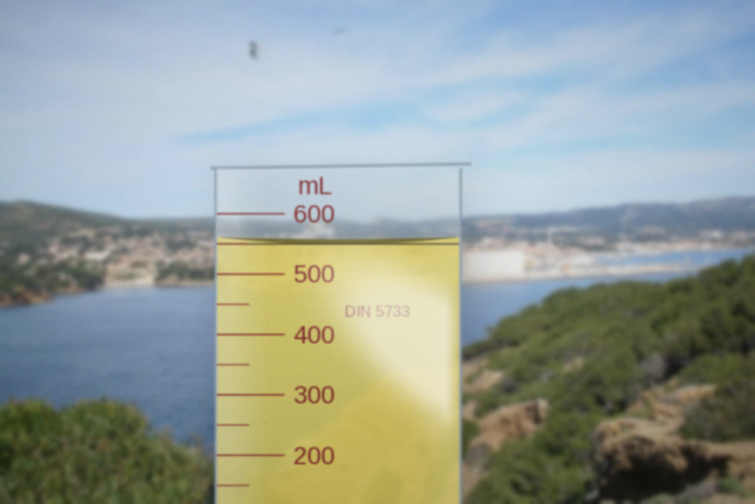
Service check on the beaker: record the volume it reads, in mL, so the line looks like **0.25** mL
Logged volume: **550** mL
